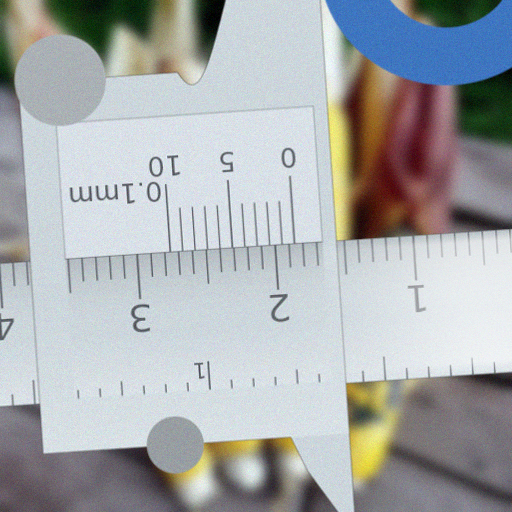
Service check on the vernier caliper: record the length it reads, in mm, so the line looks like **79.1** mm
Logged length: **18.6** mm
